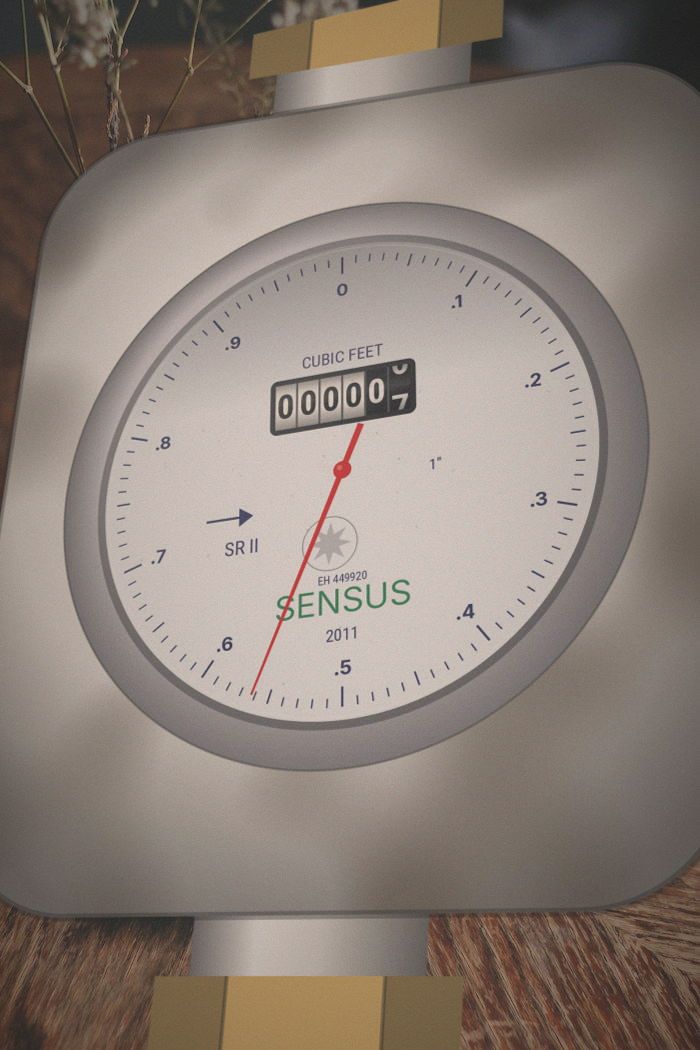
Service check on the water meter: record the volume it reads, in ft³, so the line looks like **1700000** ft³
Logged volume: **6.56** ft³
